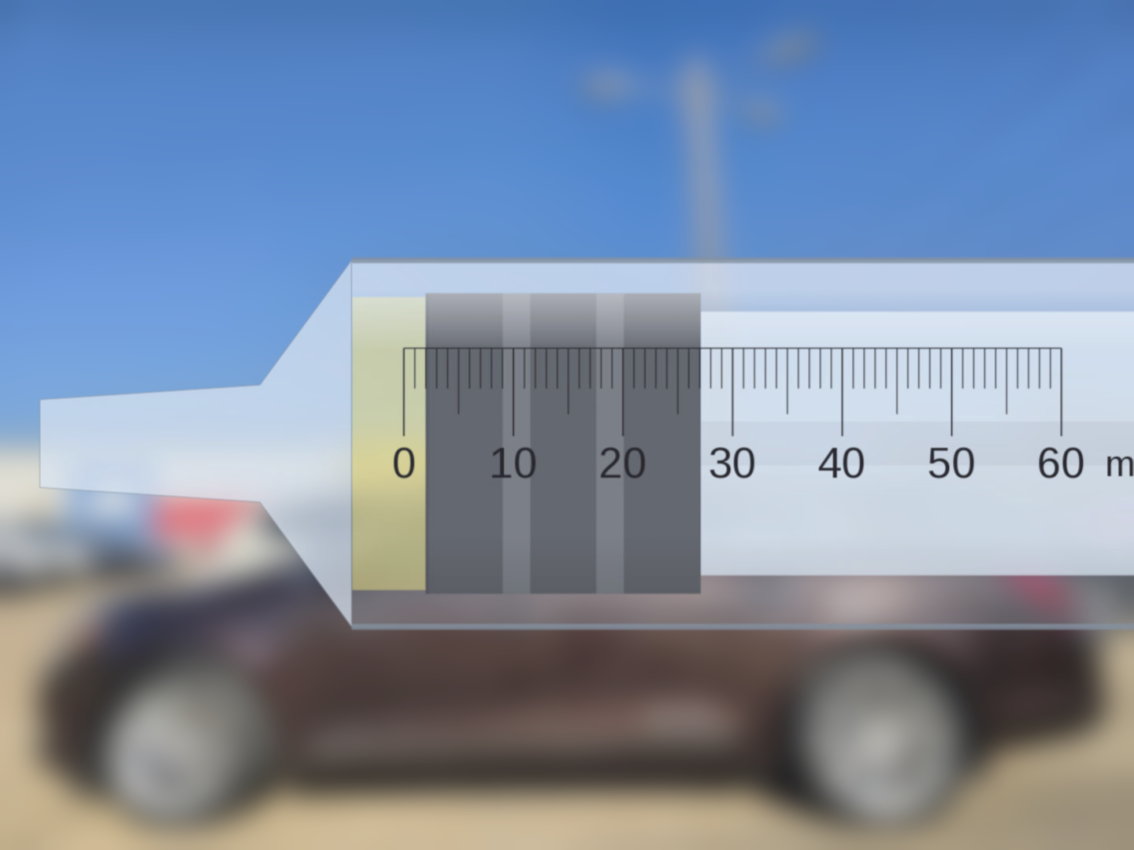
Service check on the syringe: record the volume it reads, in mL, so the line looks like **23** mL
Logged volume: **2** mL
